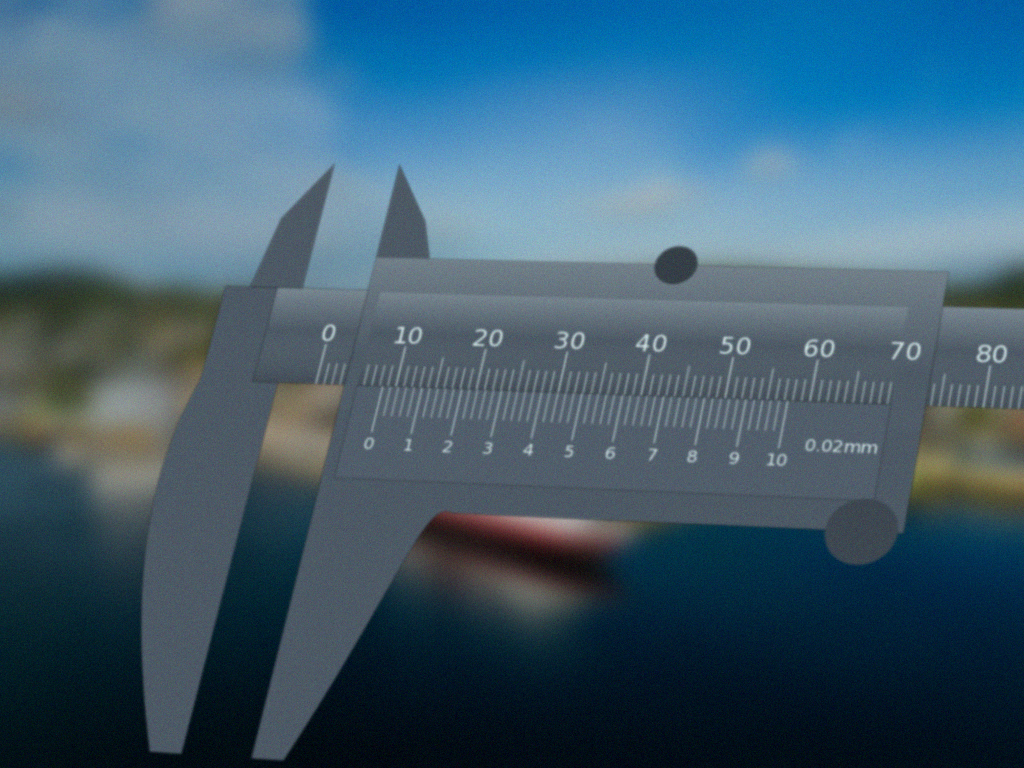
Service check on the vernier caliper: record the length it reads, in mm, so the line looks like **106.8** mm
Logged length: **8.4** mm
